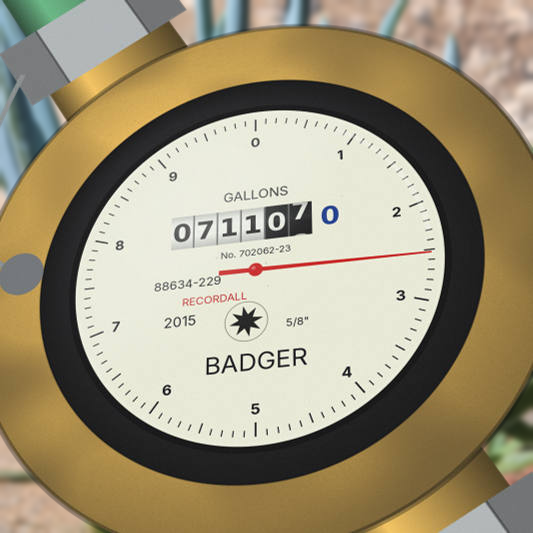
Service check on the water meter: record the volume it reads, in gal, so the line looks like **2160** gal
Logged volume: **711072.5** gal
